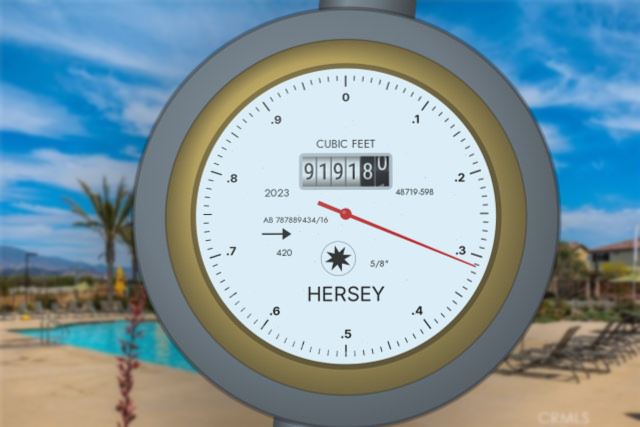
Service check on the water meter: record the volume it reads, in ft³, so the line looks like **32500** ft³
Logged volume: **919180.31** ft³
